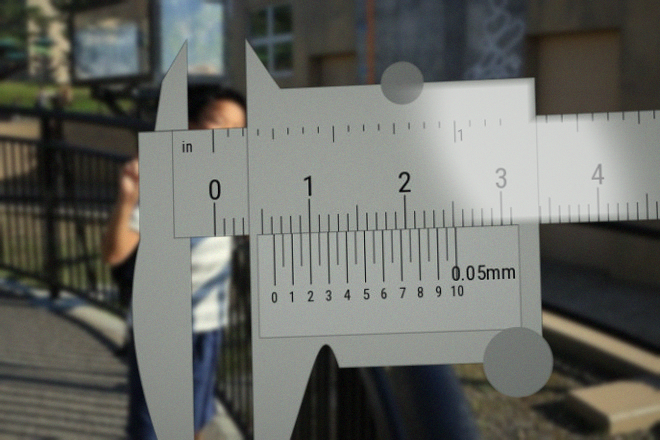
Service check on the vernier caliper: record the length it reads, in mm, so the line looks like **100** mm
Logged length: **6.2** mm
